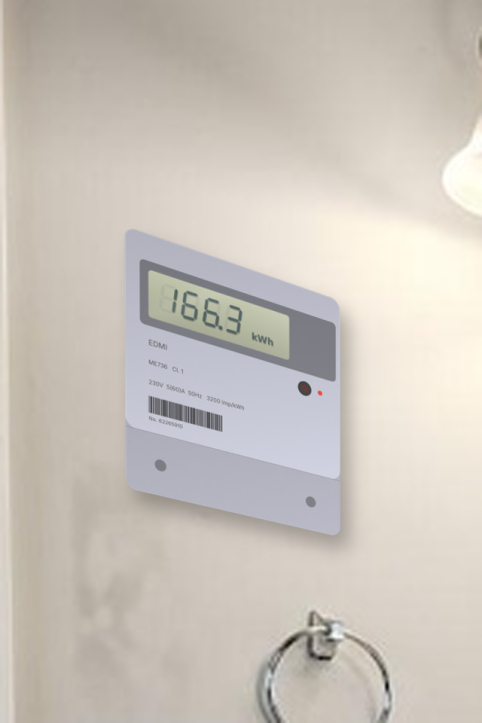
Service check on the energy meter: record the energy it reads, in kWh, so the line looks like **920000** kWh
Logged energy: **166.3** kWh
